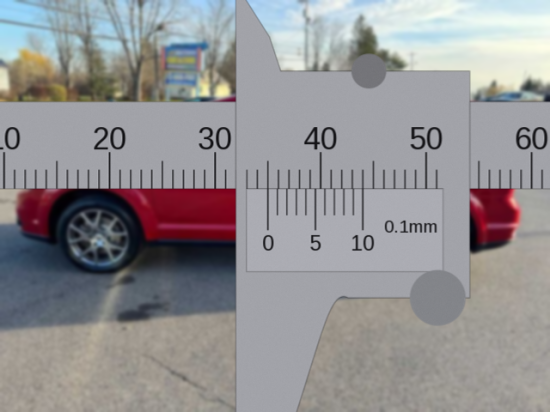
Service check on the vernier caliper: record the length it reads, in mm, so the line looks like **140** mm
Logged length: **35.0** mm
